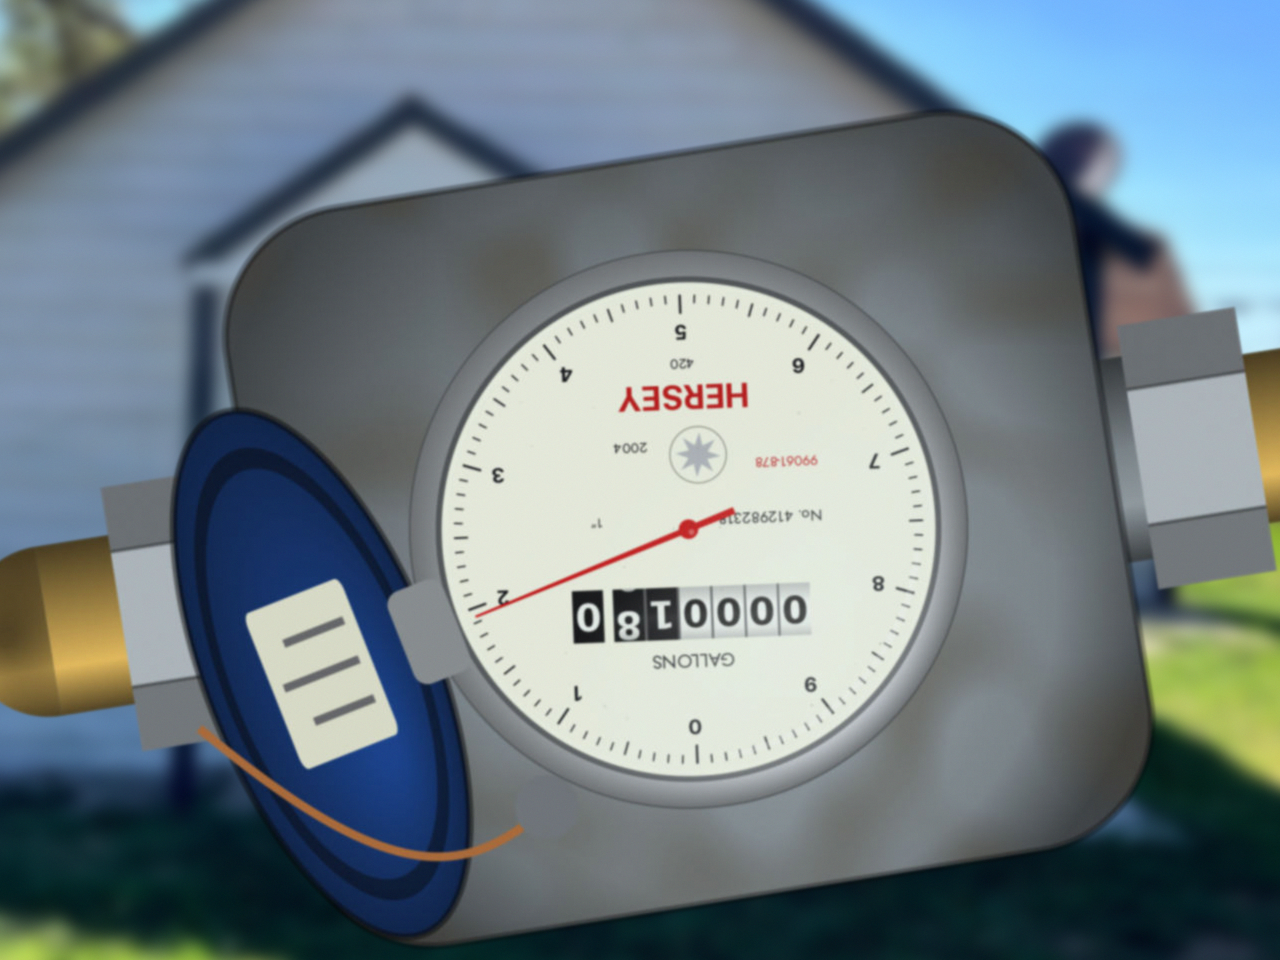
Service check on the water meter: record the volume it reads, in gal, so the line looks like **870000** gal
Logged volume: **181.9** gal
